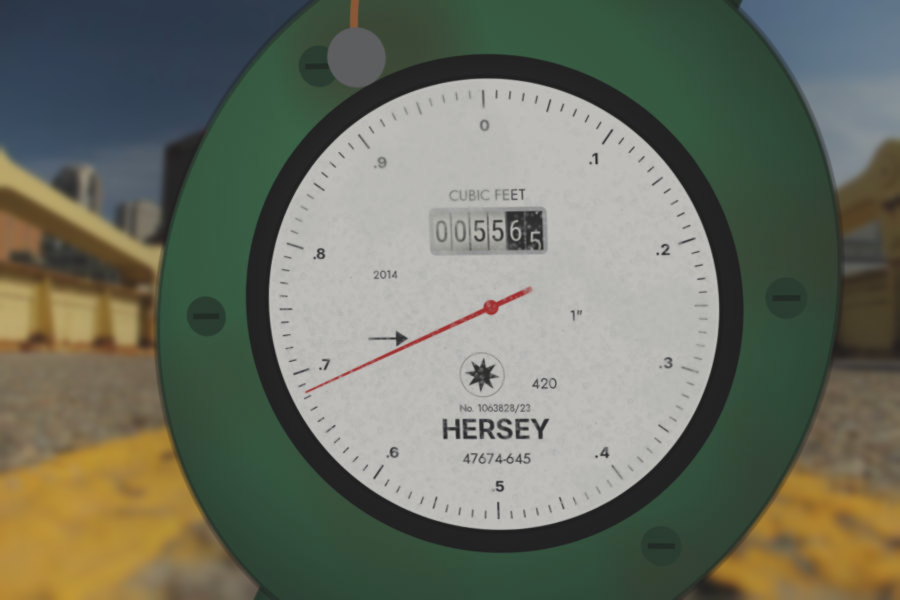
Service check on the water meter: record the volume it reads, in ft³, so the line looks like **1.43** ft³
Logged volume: **5564.68** ft³
